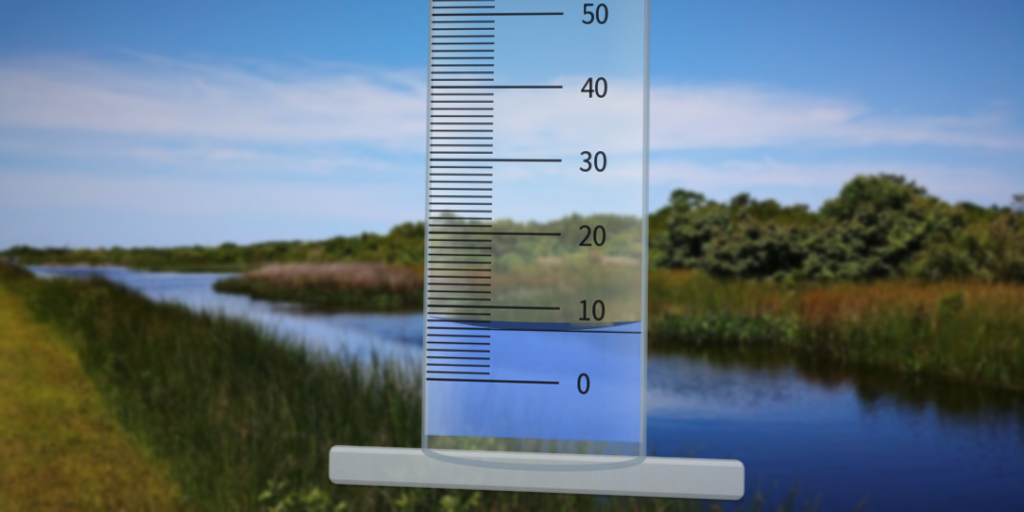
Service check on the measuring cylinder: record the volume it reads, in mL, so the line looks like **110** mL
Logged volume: **7** mL
